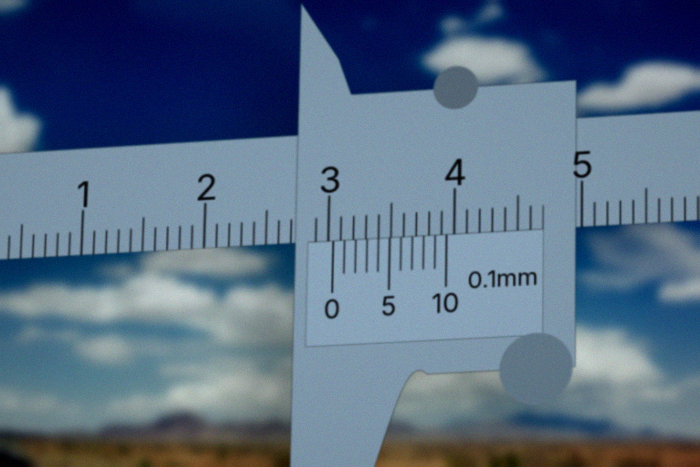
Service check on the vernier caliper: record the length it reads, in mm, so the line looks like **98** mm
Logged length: **30.4** mm
